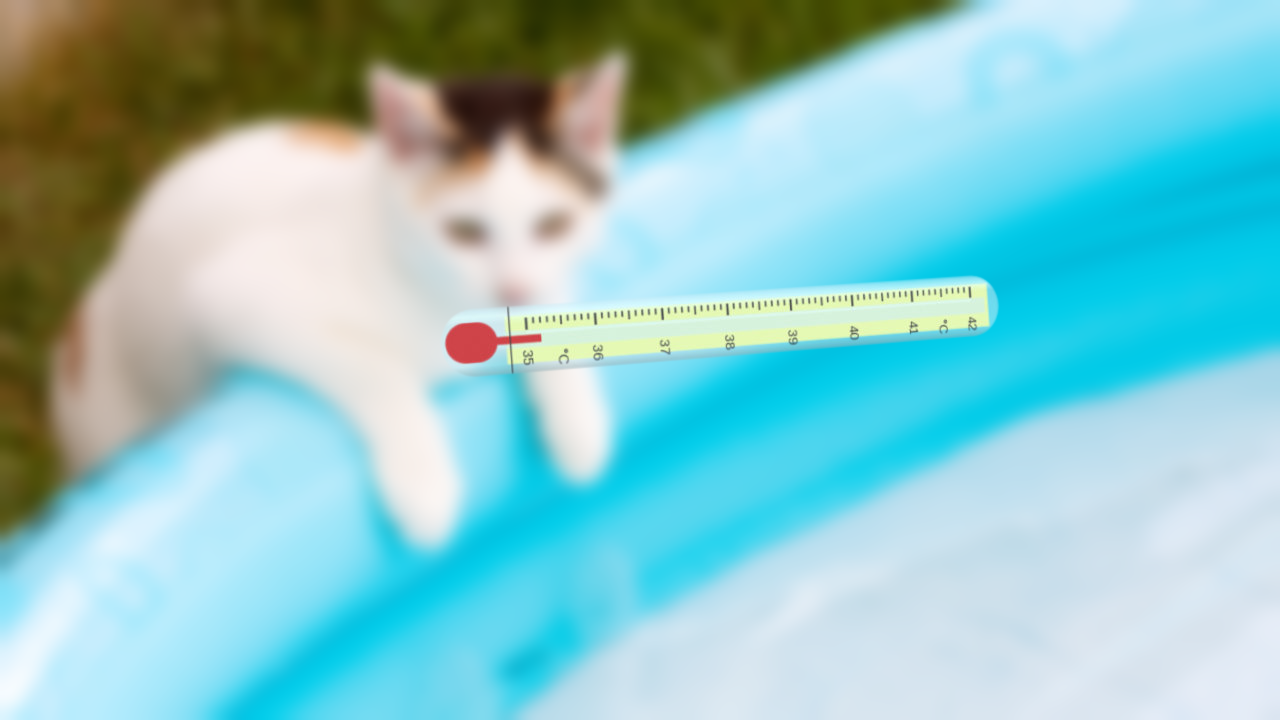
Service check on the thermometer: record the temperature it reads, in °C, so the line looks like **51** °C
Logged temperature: **35.2** °C
